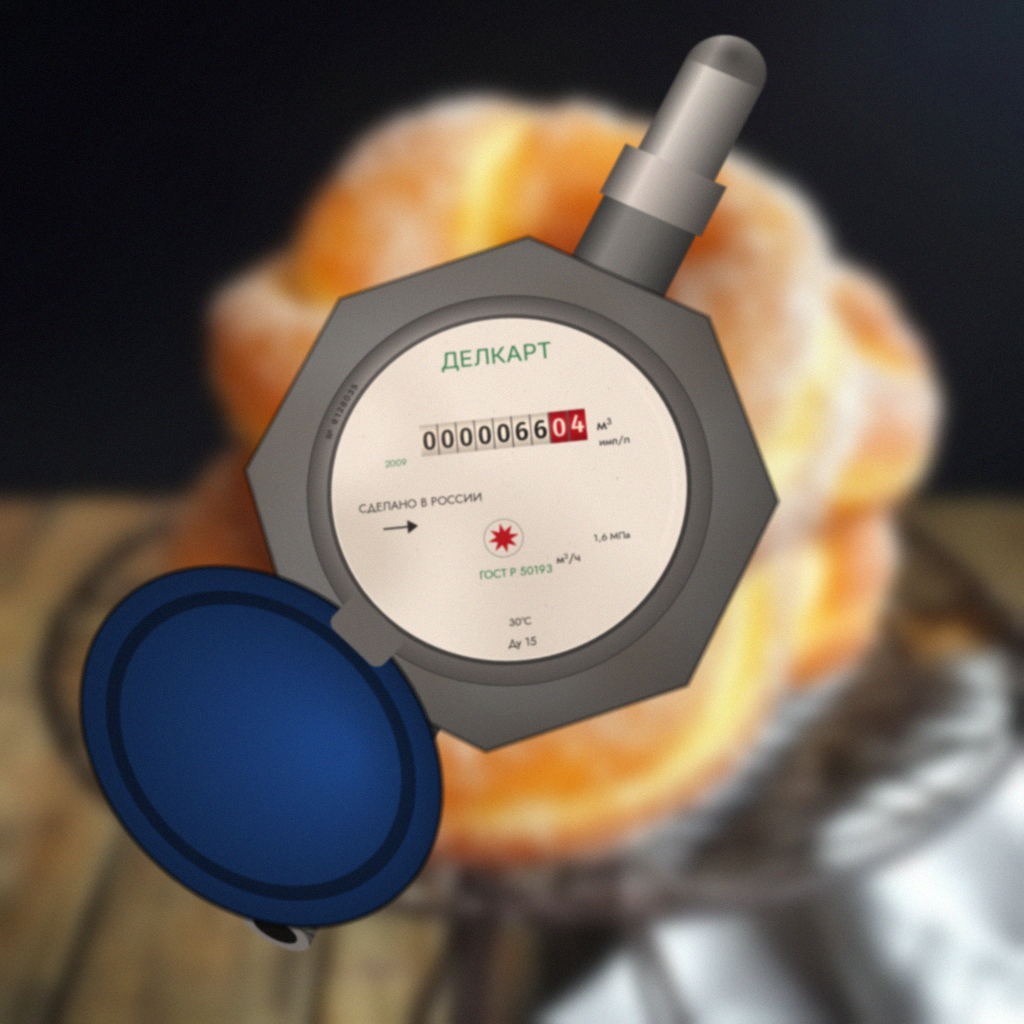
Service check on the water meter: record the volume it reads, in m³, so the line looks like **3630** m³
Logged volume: **66.04** m³
